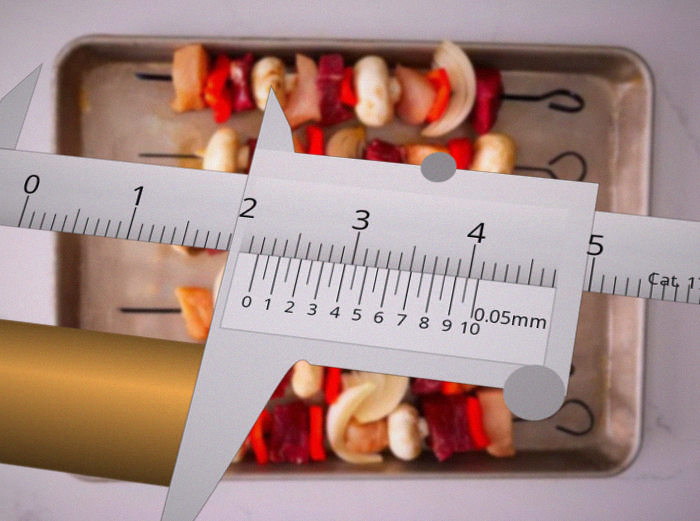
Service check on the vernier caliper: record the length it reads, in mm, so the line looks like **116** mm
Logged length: **21.8** mm
